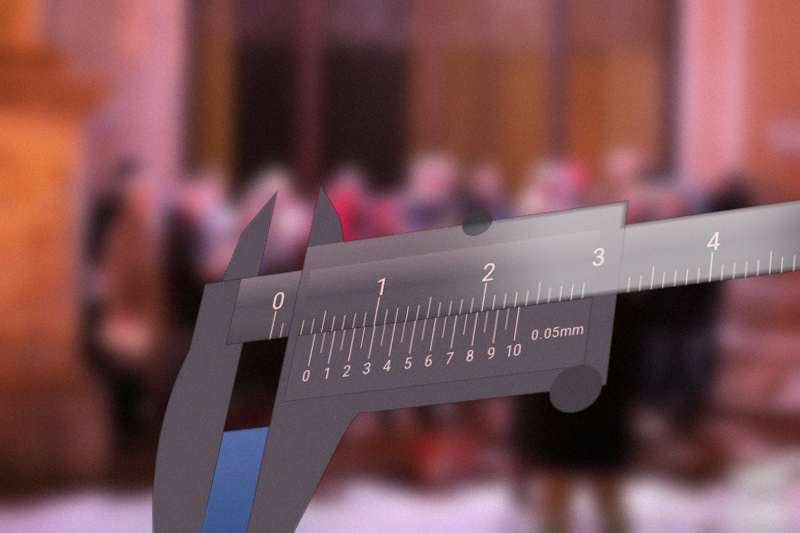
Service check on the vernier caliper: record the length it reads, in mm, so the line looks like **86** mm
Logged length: **4.4** mm
